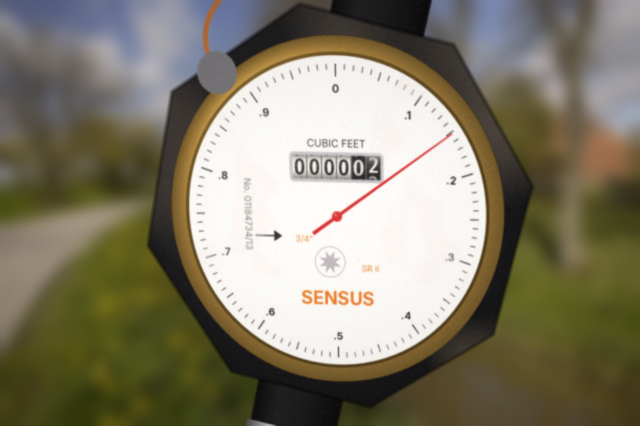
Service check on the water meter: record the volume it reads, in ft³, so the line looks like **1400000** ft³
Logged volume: **2.15** ft³
